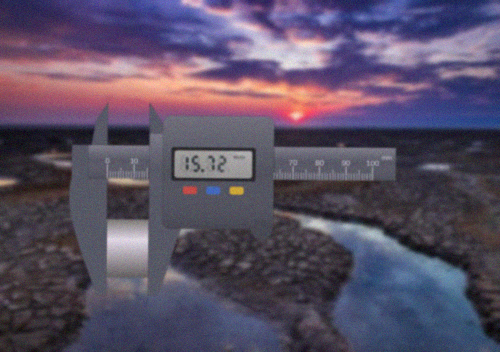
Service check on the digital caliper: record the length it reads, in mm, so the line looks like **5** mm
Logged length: **15.72** mm
